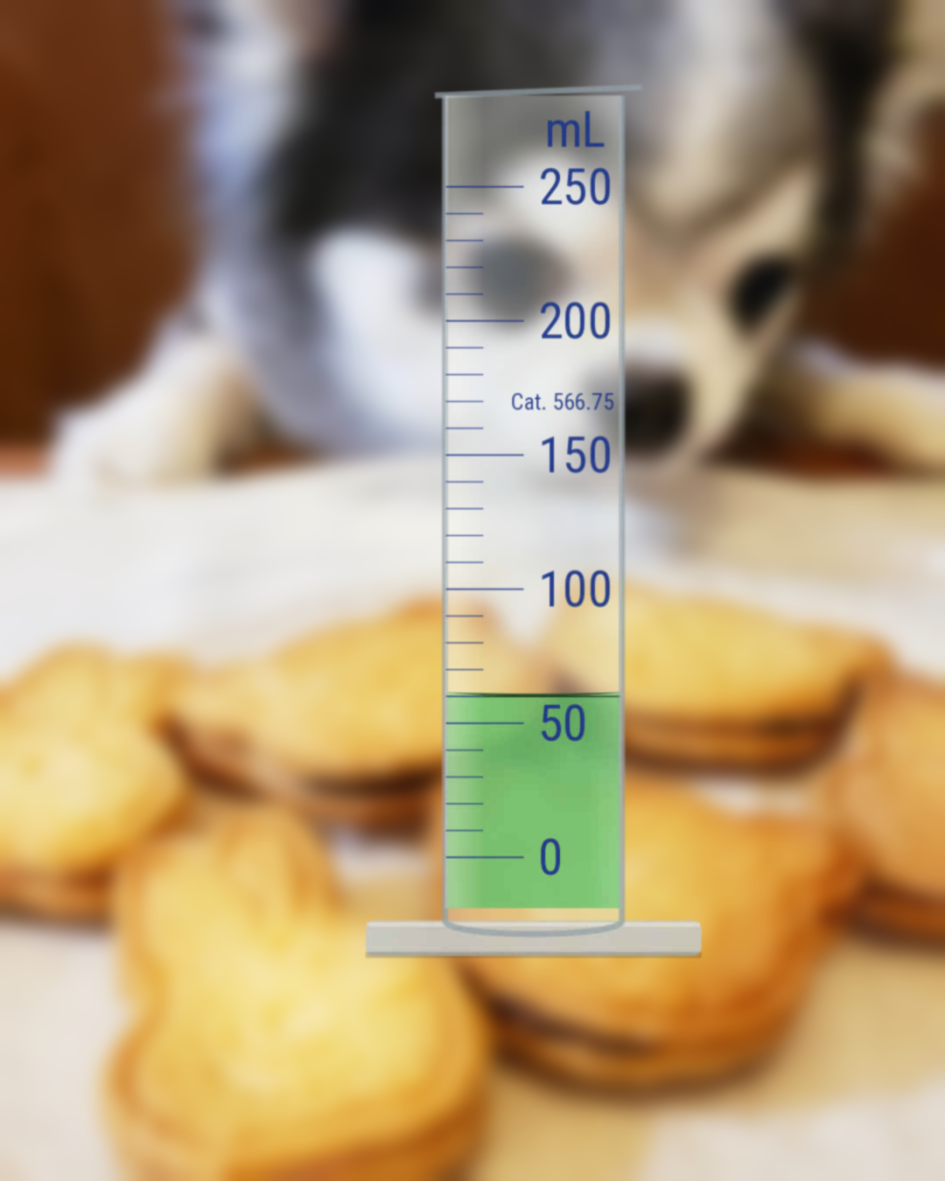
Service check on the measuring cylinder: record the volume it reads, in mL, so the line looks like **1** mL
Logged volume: **60** mL
